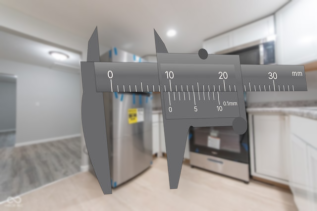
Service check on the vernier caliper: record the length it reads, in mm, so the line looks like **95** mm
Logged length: **9.6** mm
